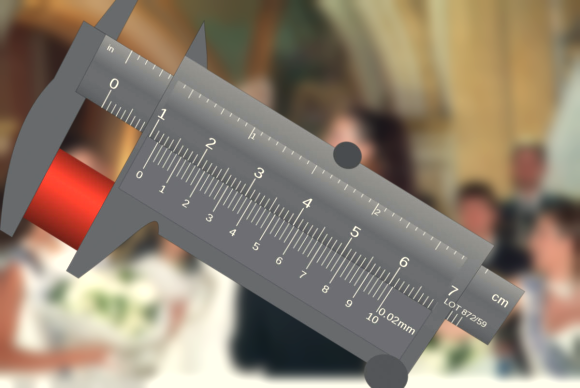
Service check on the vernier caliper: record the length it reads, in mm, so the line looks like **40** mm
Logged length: **11.8** mm
